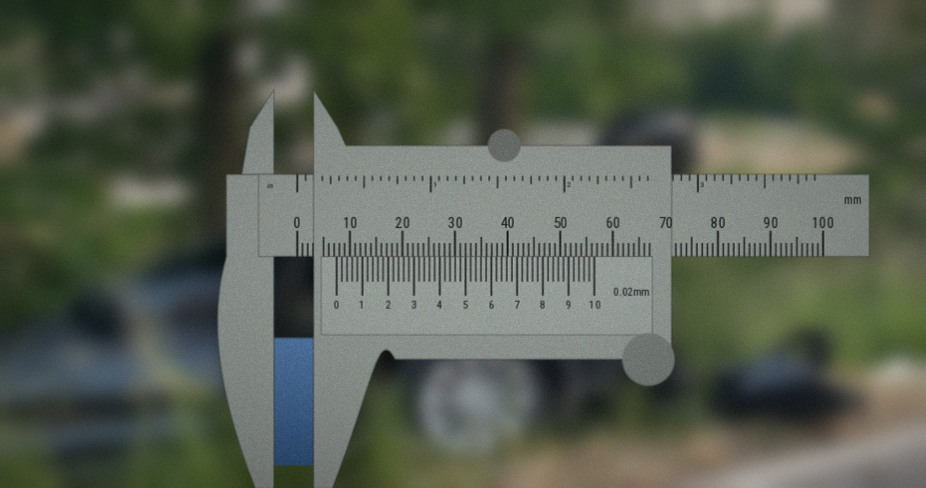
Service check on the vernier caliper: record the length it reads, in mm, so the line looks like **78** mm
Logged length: **7.5** mm
